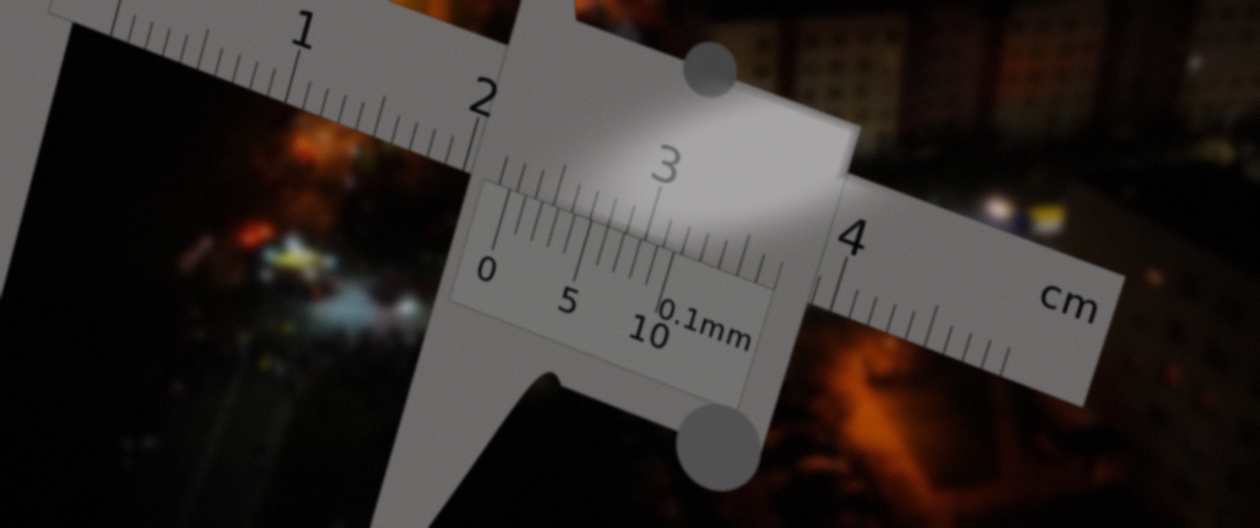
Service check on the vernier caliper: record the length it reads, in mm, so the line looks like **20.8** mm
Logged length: **22.6** mm
